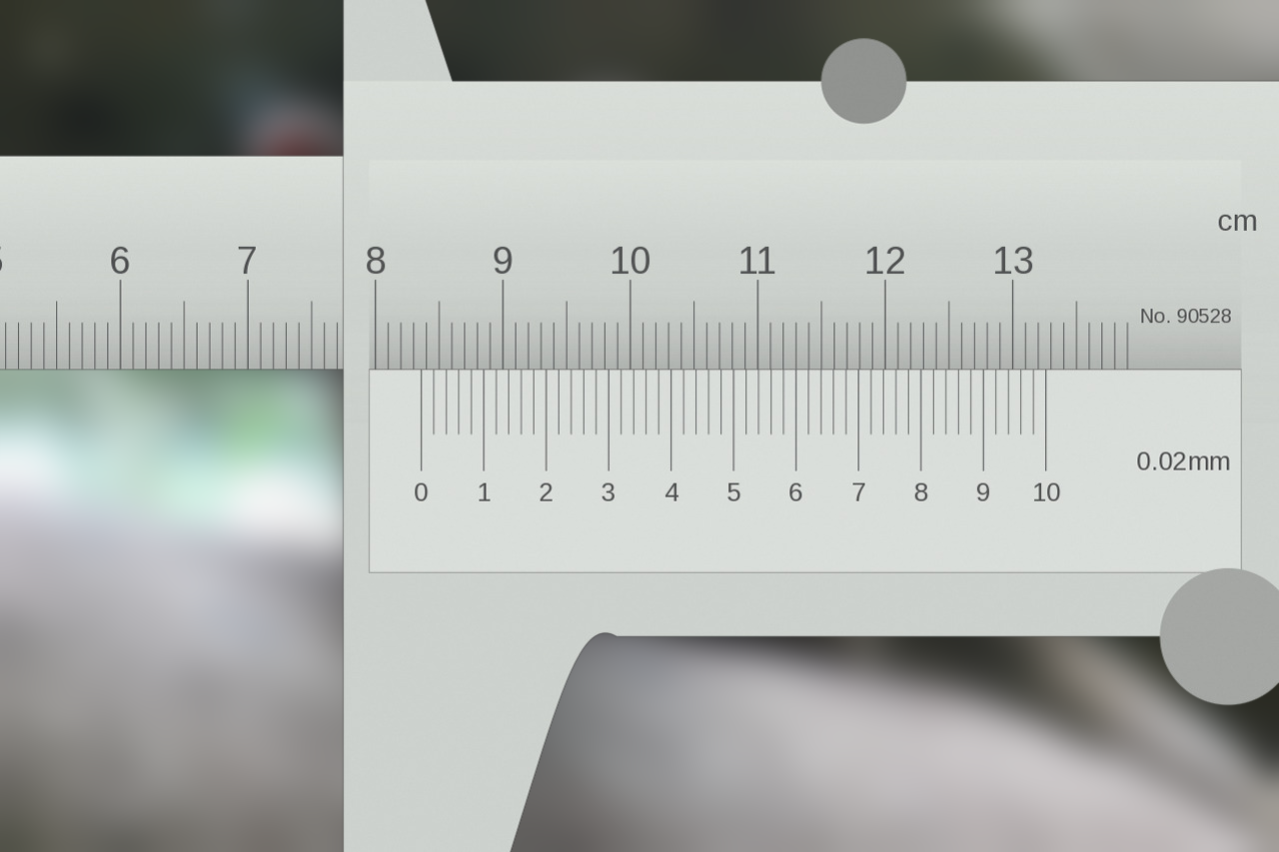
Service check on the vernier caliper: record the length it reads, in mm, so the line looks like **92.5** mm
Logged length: **83.6** mm
